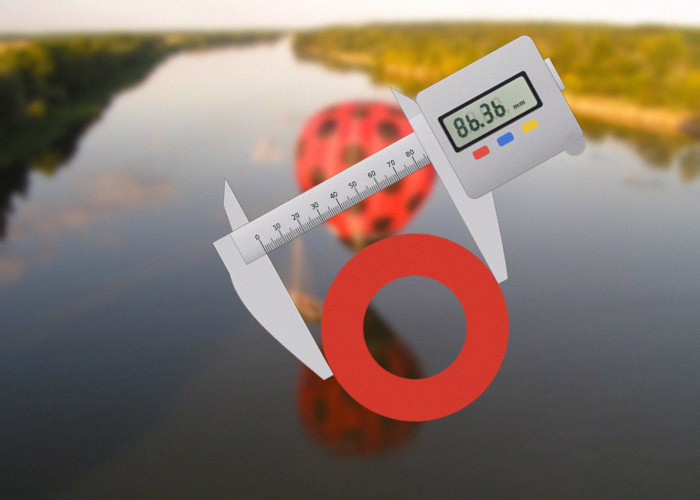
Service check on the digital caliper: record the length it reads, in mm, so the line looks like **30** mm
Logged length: **86.36** mm
